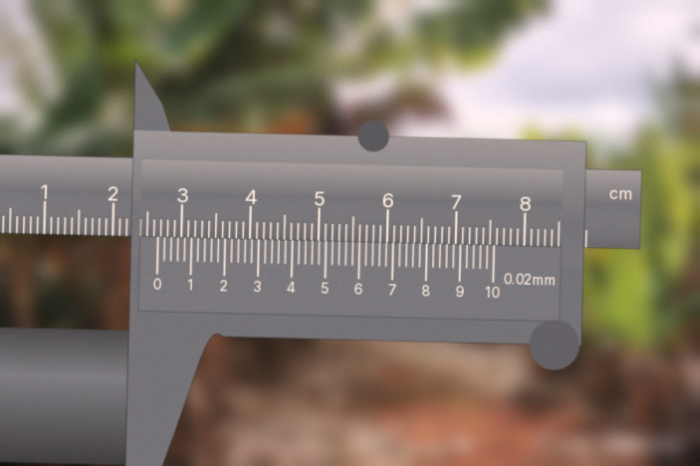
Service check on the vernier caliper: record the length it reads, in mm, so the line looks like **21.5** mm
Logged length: **26.6** mm
